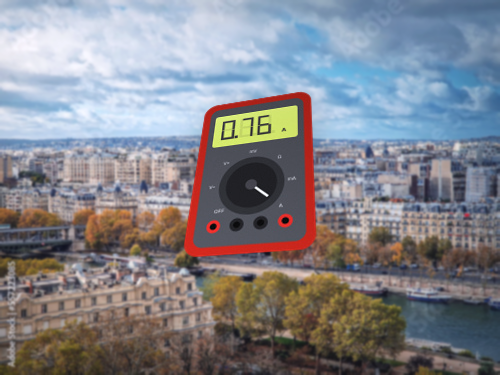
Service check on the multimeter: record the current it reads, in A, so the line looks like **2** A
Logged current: **0.76** A
